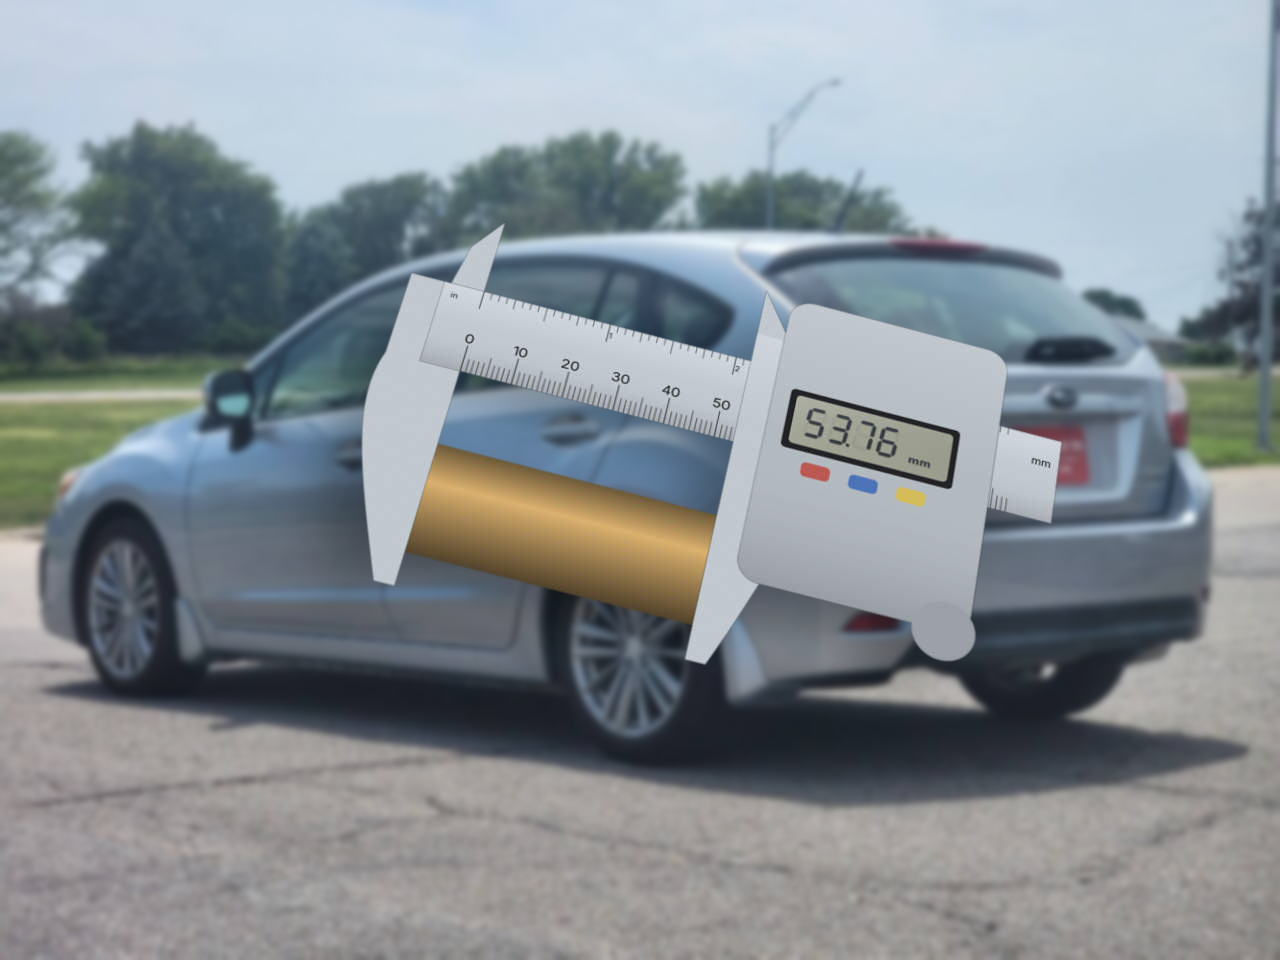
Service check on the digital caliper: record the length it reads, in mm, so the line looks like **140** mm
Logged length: **53.76** mm
